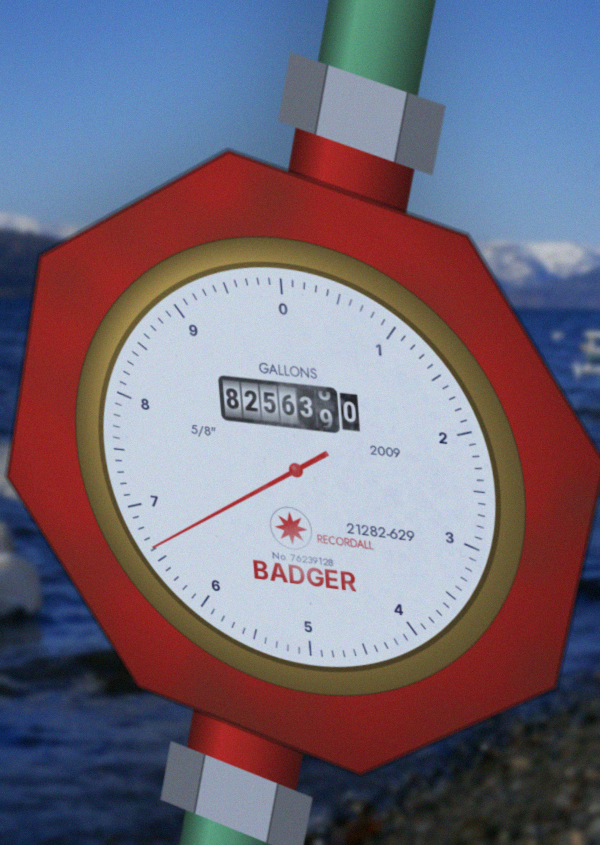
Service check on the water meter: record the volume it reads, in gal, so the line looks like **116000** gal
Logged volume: **8256386.6** gal
